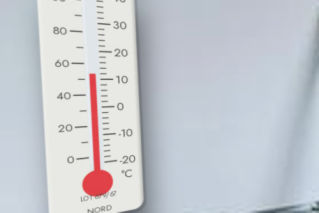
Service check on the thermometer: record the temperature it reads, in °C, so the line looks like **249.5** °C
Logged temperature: **12** °C
